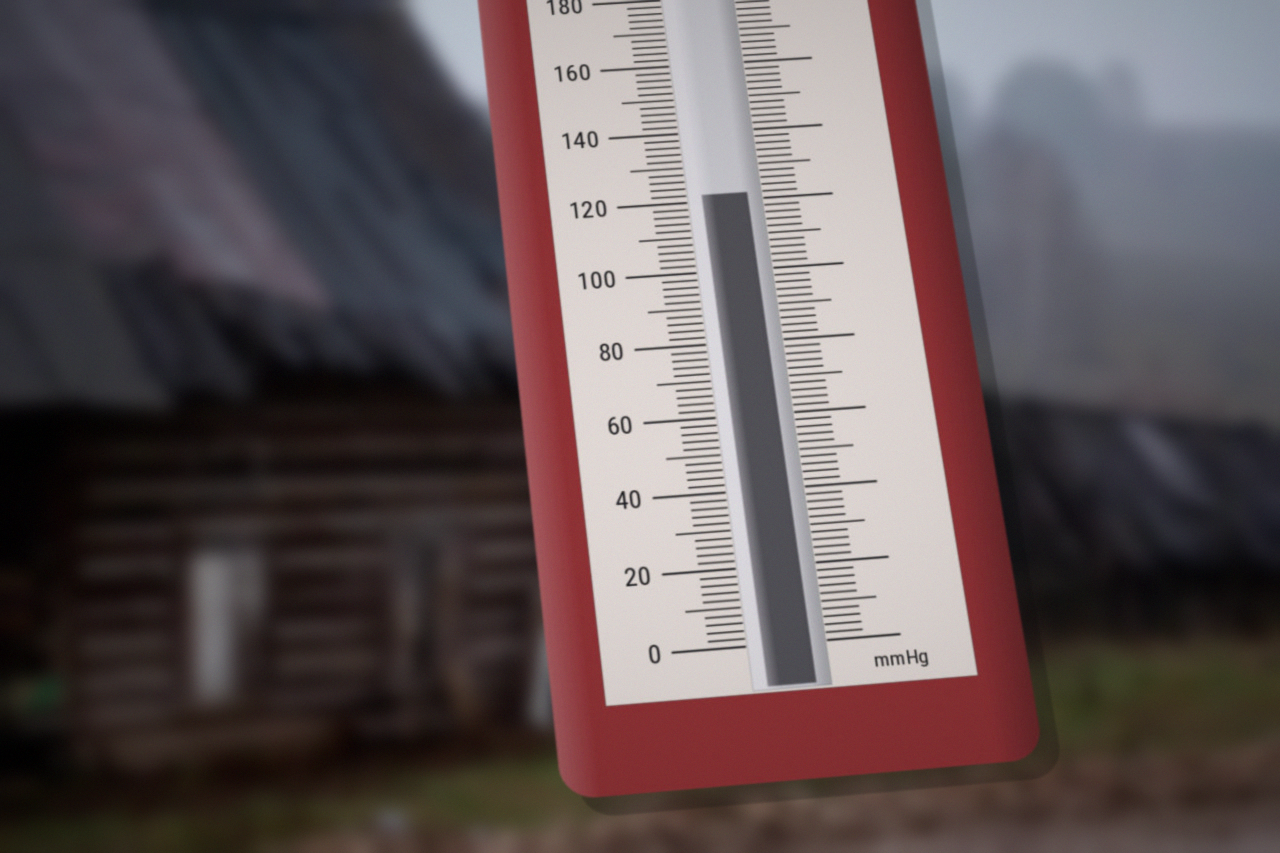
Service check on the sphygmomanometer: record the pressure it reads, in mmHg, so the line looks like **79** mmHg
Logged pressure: **122** mmHg
